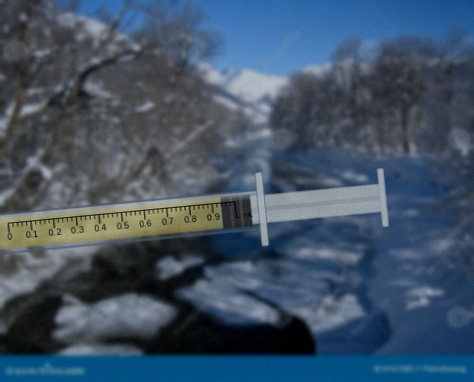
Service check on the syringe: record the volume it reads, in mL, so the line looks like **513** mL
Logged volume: **0.94** mL
